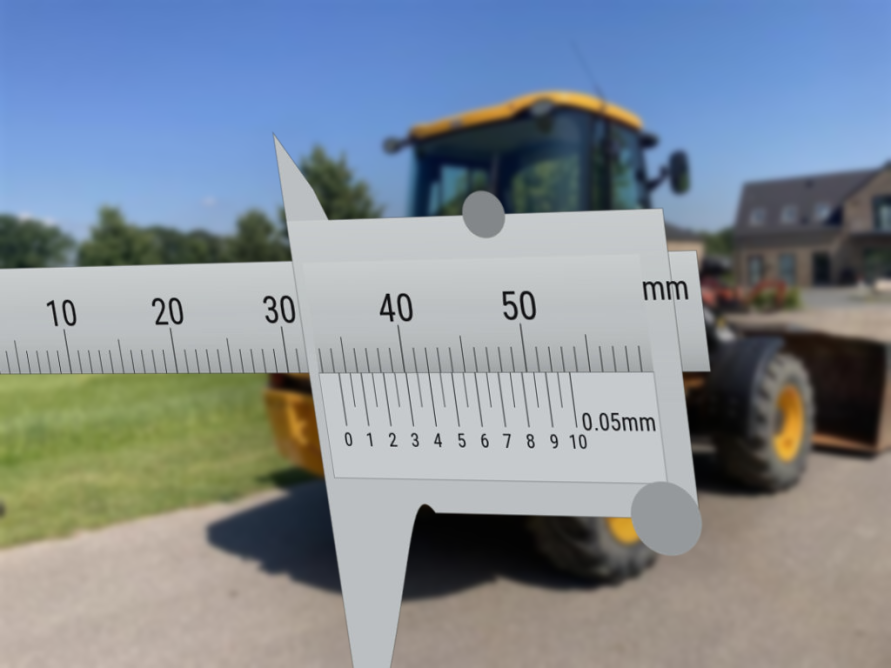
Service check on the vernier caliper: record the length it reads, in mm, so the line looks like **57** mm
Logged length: **34.4** mm
